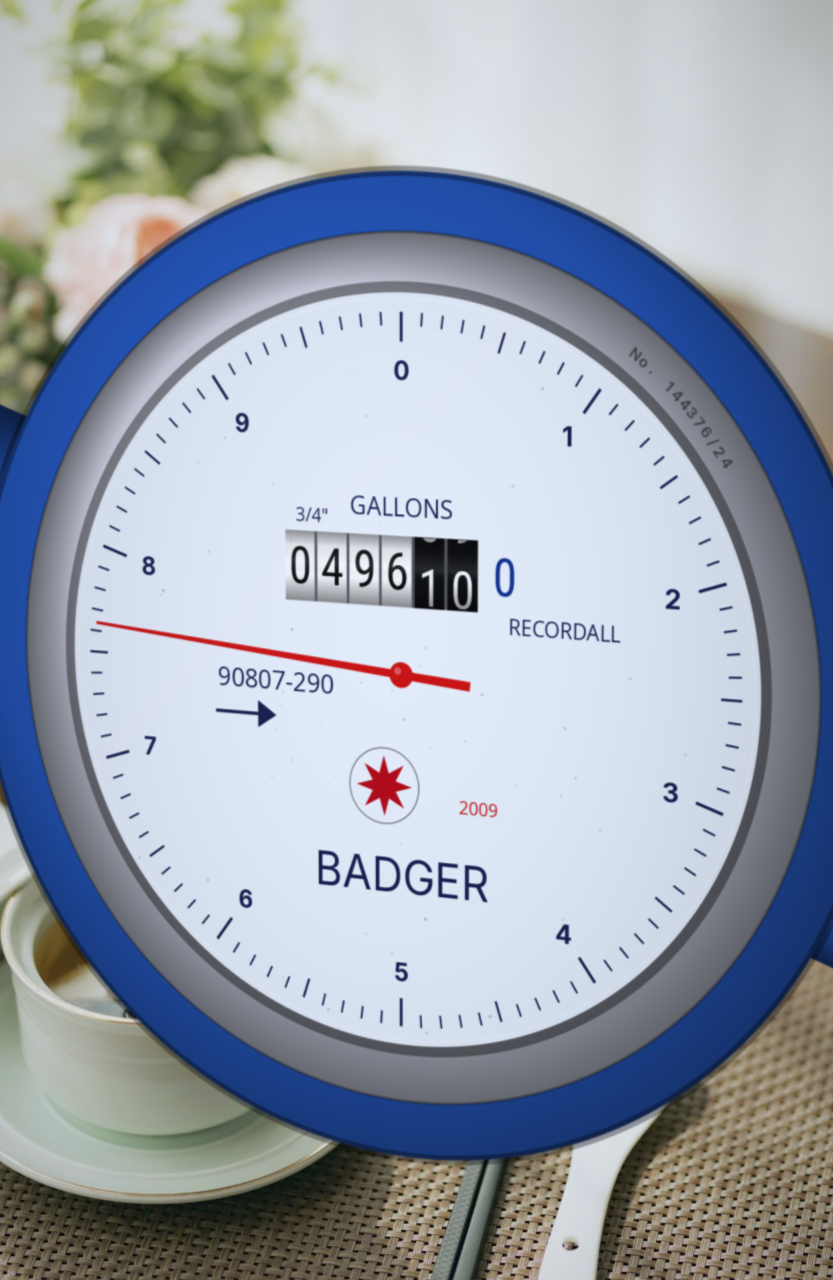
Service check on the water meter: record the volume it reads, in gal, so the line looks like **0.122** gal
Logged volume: **496097.6** gal
